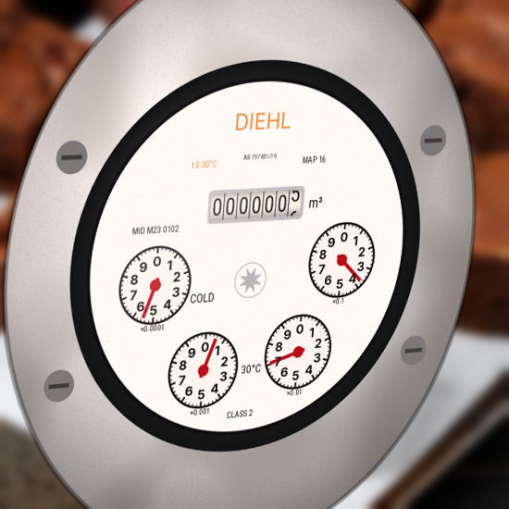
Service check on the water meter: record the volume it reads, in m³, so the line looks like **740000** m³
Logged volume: **5.3705** m³
